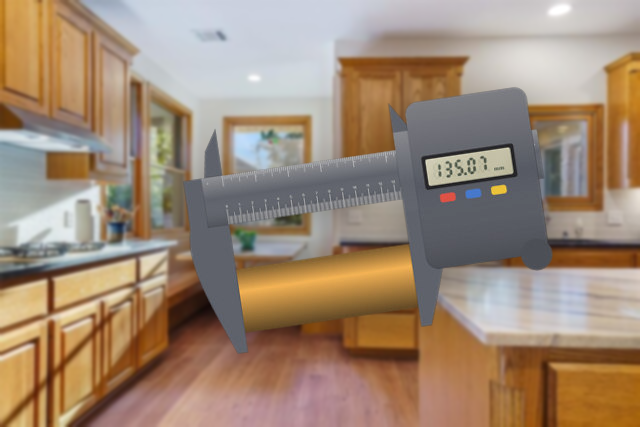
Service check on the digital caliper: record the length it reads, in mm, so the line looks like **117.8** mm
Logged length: **135.07** mm
